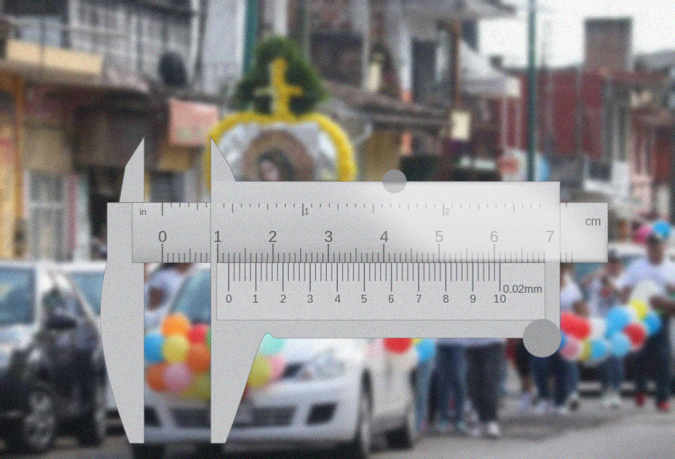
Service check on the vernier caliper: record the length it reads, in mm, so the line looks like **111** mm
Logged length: **12.0** mm
